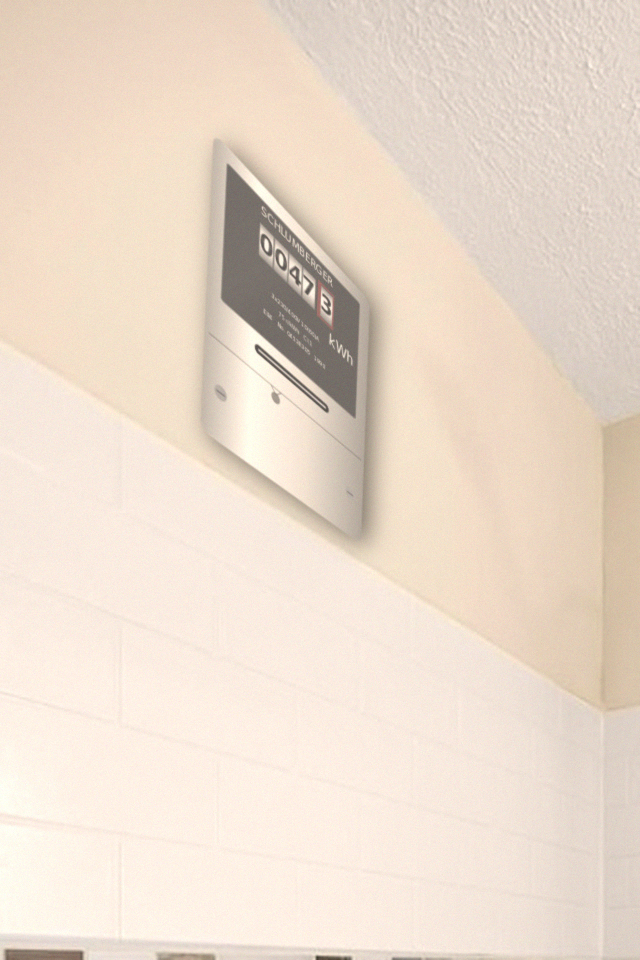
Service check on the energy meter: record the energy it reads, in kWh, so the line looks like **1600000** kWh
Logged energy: **47.3** kWh
